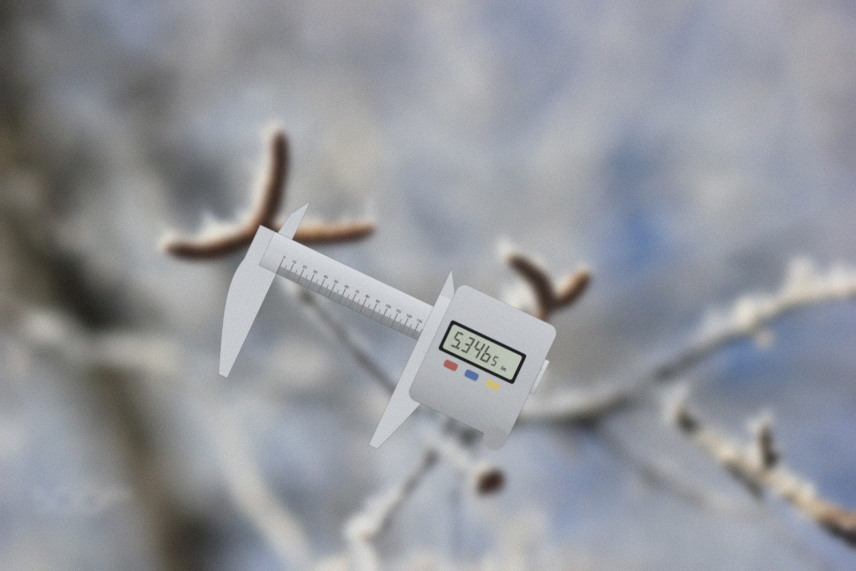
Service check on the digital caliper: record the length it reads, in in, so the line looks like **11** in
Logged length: **5.3465** in
